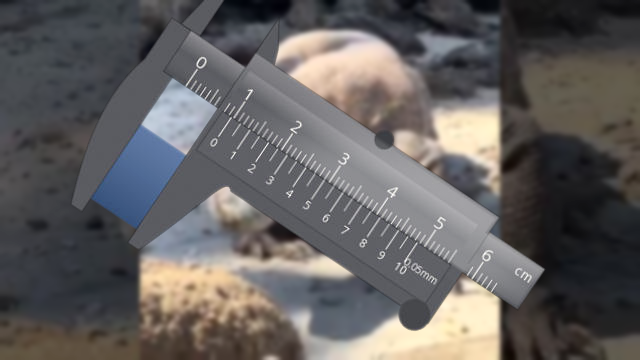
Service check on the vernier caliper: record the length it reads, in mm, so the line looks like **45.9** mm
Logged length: **9.6** mm
